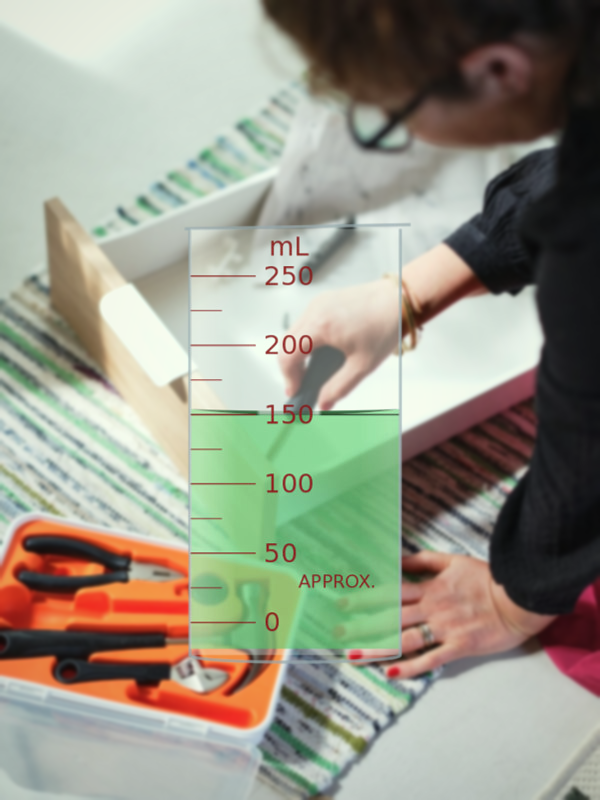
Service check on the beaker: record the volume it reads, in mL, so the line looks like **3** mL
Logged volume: **150** mL
